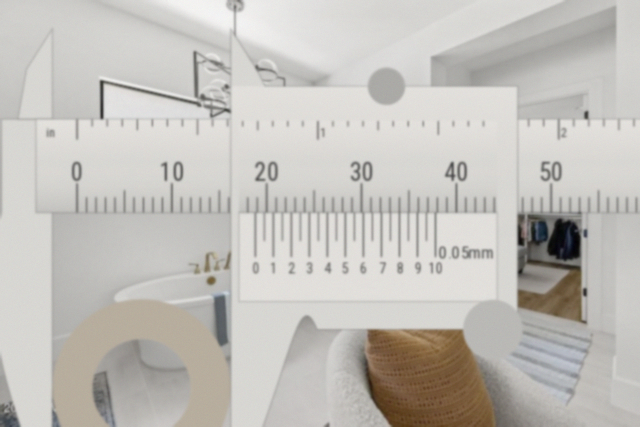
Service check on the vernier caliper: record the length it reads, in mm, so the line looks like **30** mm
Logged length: **18.8** mm
